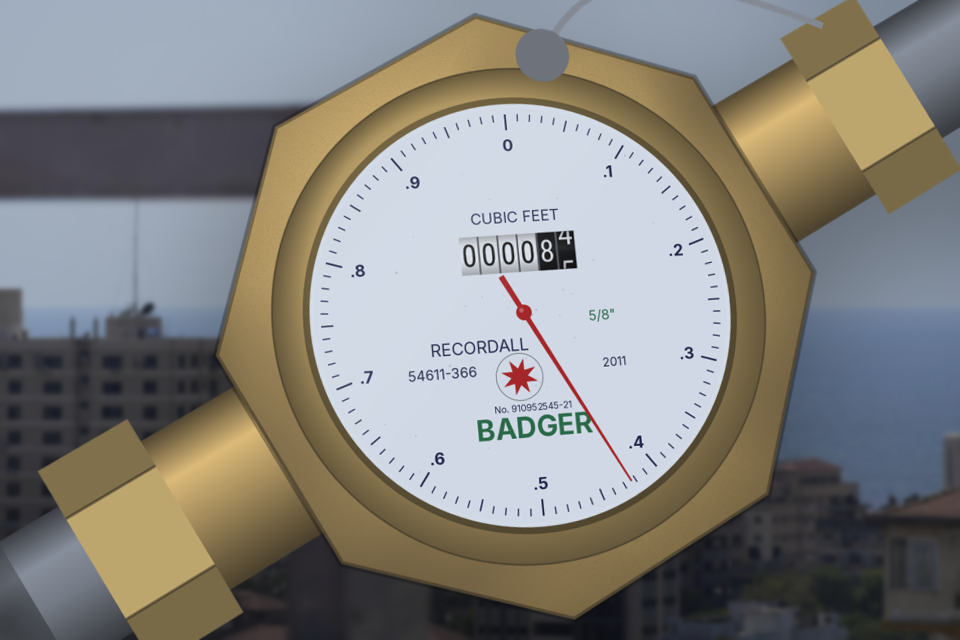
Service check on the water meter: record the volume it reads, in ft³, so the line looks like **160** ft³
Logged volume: **84.42** ft³
